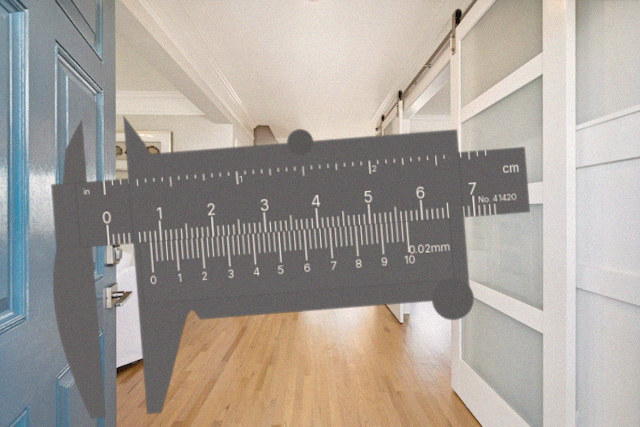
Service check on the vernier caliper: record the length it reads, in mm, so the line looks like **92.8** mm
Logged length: **8.0** mm
